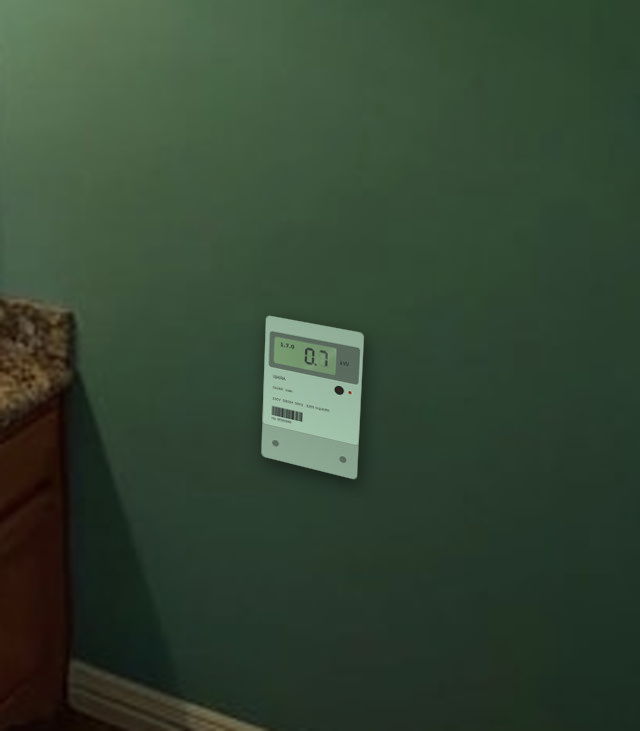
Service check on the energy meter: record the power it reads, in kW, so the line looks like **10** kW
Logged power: **0.7** kW
